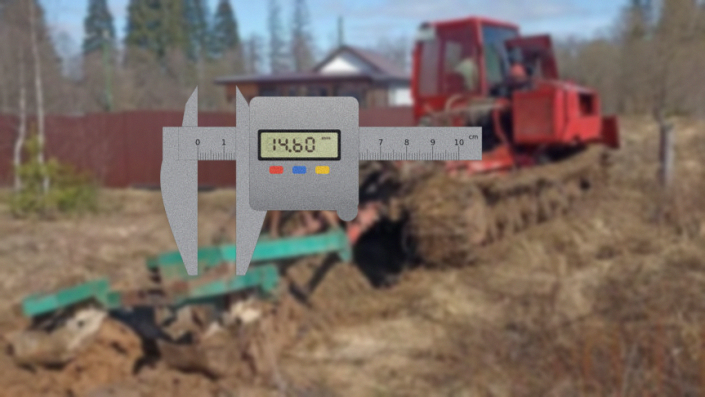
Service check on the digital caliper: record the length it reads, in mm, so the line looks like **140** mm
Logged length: **14.60** mm
